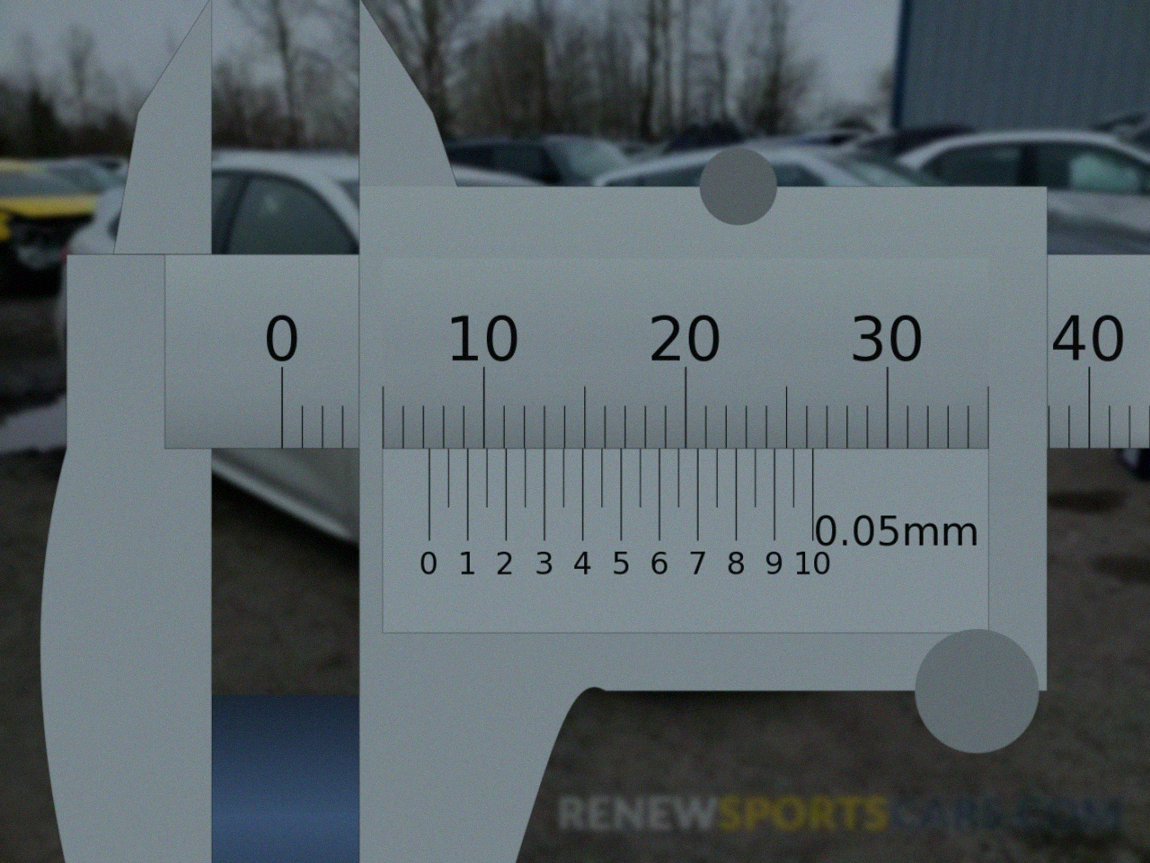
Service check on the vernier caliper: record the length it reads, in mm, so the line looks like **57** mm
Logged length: **7.3** mm
